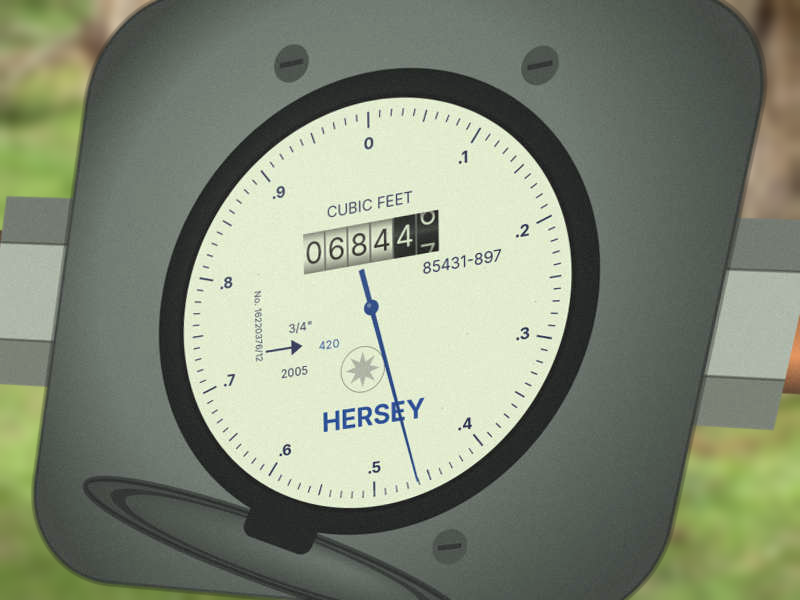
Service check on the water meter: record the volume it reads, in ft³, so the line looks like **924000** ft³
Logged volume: **68446.46** ft³
